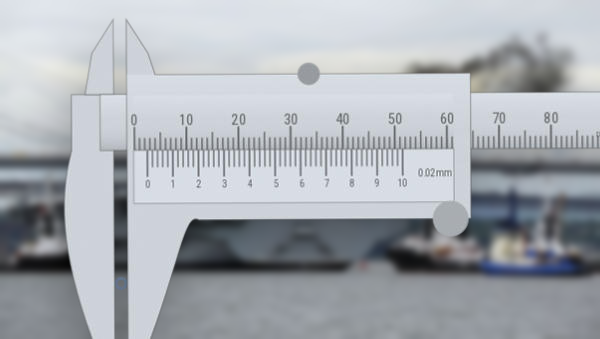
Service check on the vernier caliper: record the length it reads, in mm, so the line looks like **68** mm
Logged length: **2.5** mm
